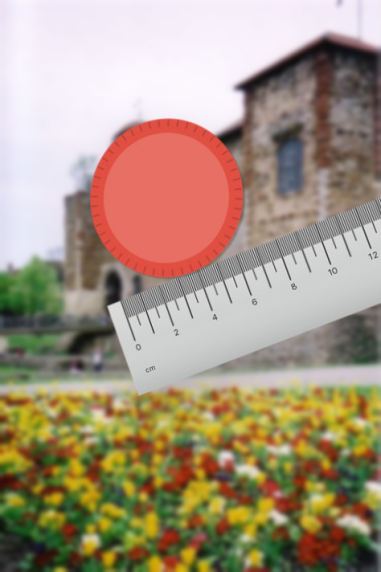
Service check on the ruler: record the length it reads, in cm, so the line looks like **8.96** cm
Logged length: **7.5** cm
